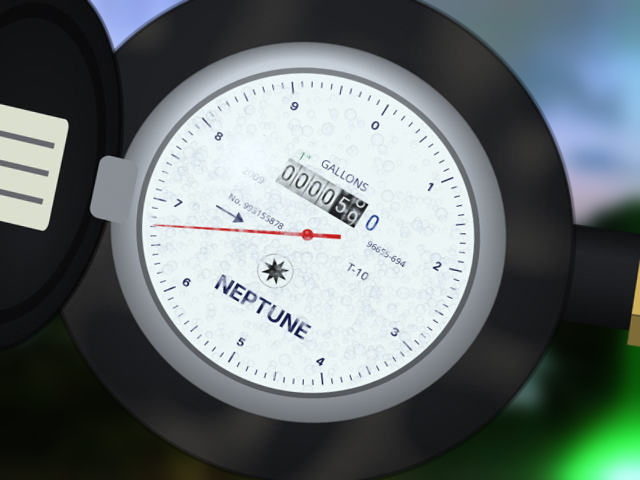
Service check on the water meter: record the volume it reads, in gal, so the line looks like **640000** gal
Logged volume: **586.7** gal
